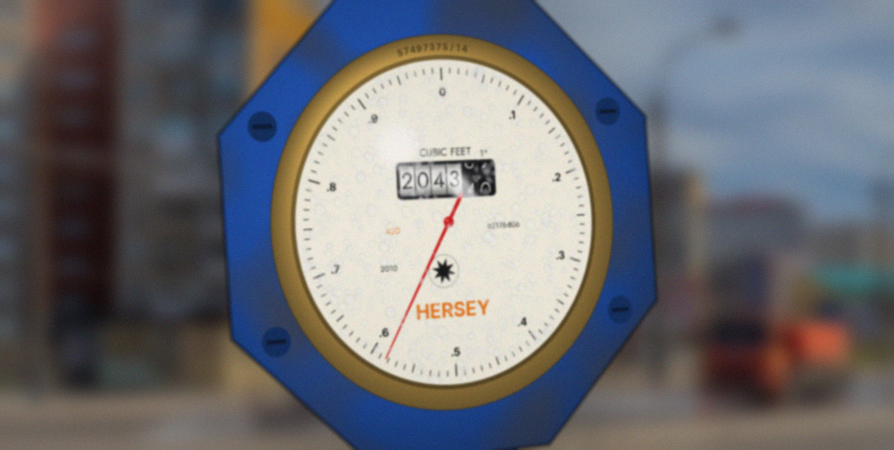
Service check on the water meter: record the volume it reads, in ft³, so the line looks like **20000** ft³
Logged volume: **204339.58** ft³
